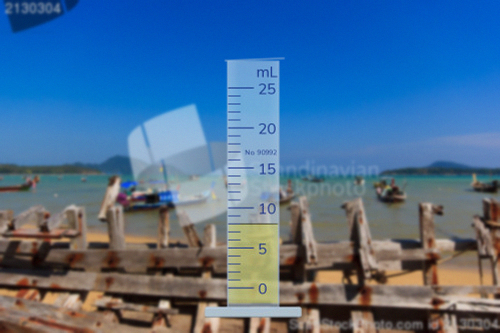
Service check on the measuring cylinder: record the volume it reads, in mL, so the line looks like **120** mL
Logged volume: **8** mL
